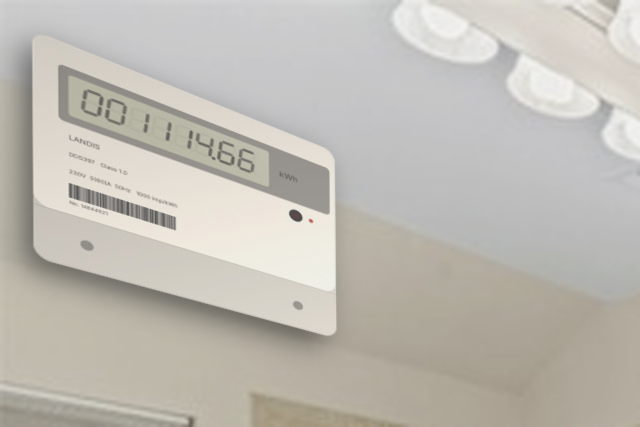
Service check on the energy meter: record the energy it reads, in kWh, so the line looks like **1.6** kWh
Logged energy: **1114.66** kWh
